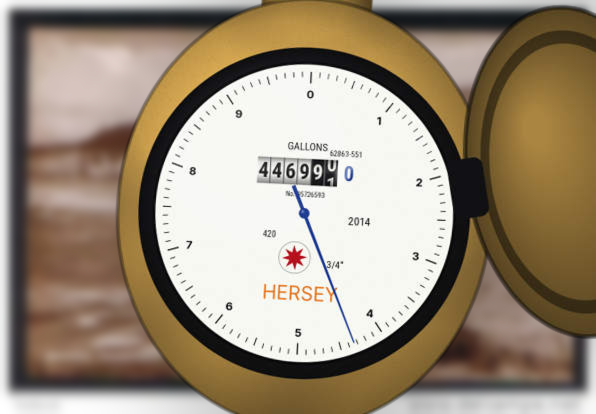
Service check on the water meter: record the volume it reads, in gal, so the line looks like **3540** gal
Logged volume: **4469904.3** gal
